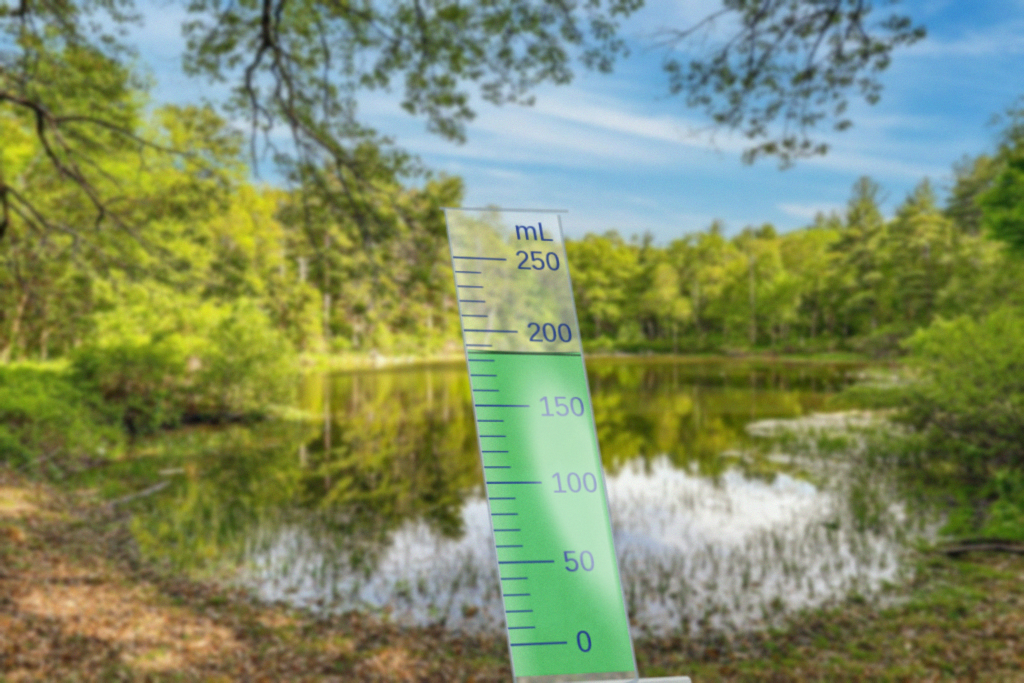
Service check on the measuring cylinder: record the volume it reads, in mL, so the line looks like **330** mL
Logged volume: **185** mL
